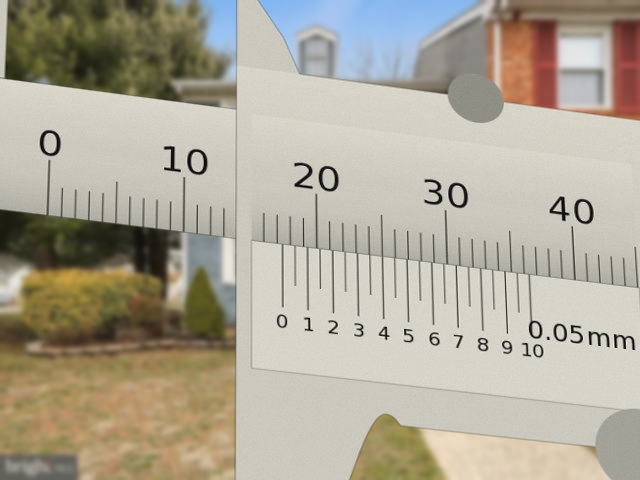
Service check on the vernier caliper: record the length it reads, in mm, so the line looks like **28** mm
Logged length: **17.4** mm
